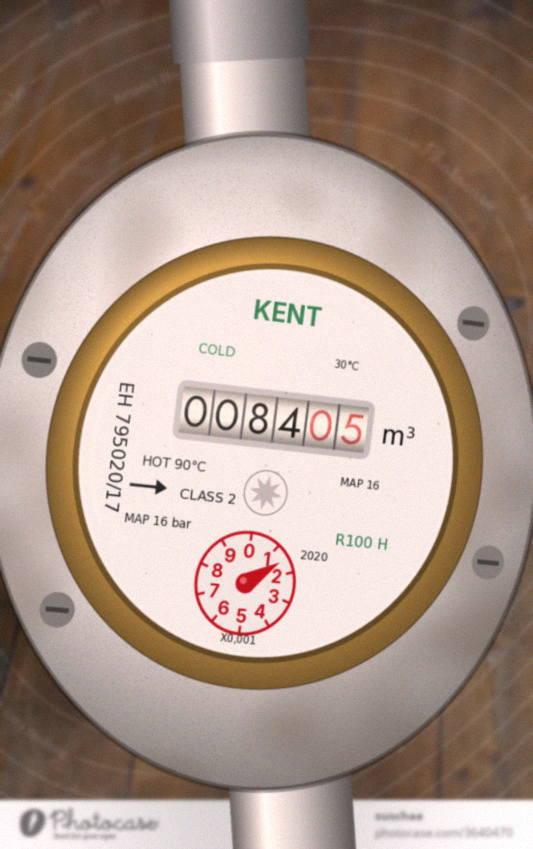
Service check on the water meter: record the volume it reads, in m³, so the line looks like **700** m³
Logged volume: **84.051** m³
